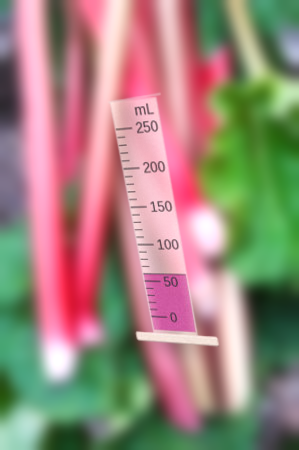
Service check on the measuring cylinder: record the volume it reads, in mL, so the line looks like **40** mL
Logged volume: **60** mL
